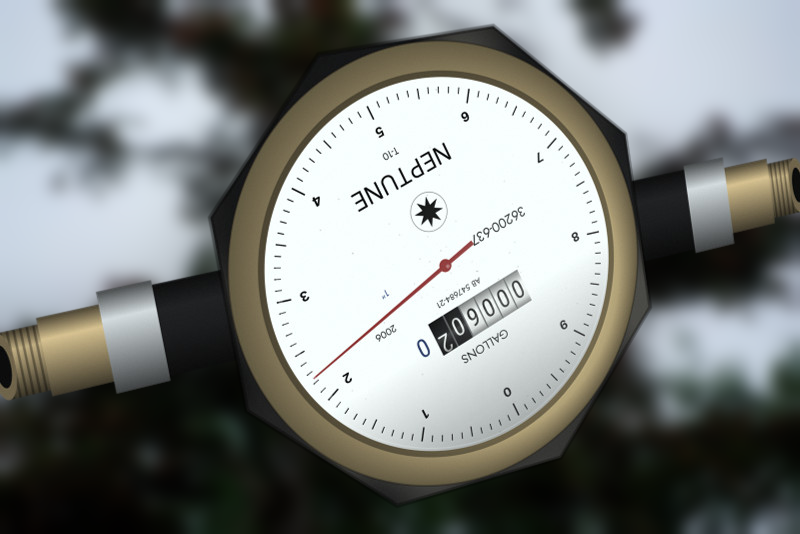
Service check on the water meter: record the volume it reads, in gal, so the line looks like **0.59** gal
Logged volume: **6022.2** gal
